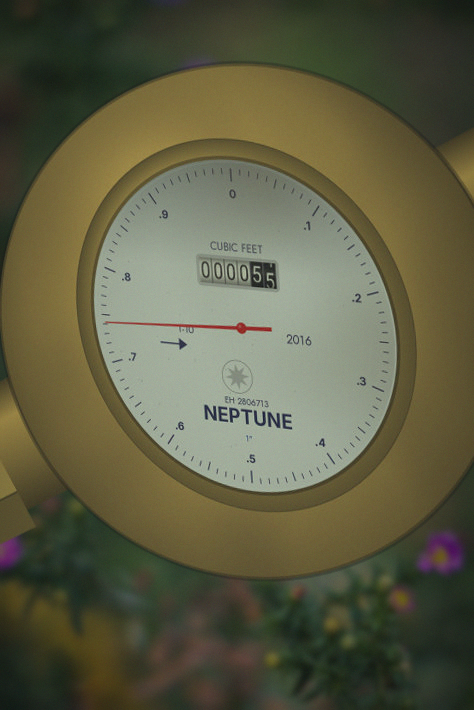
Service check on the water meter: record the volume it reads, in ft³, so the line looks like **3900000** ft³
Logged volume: **54.74** ft³
